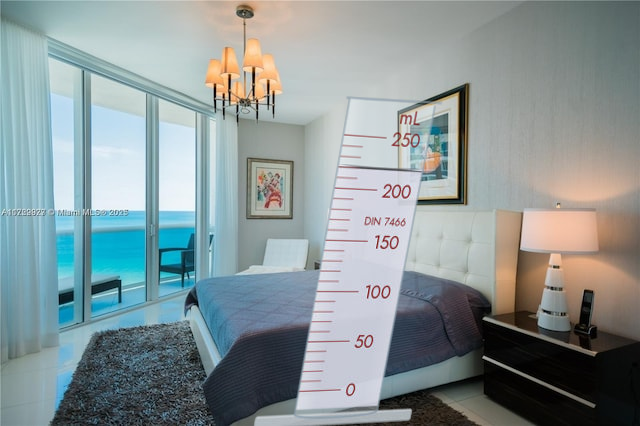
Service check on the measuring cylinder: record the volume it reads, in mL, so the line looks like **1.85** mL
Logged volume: **220** mL
